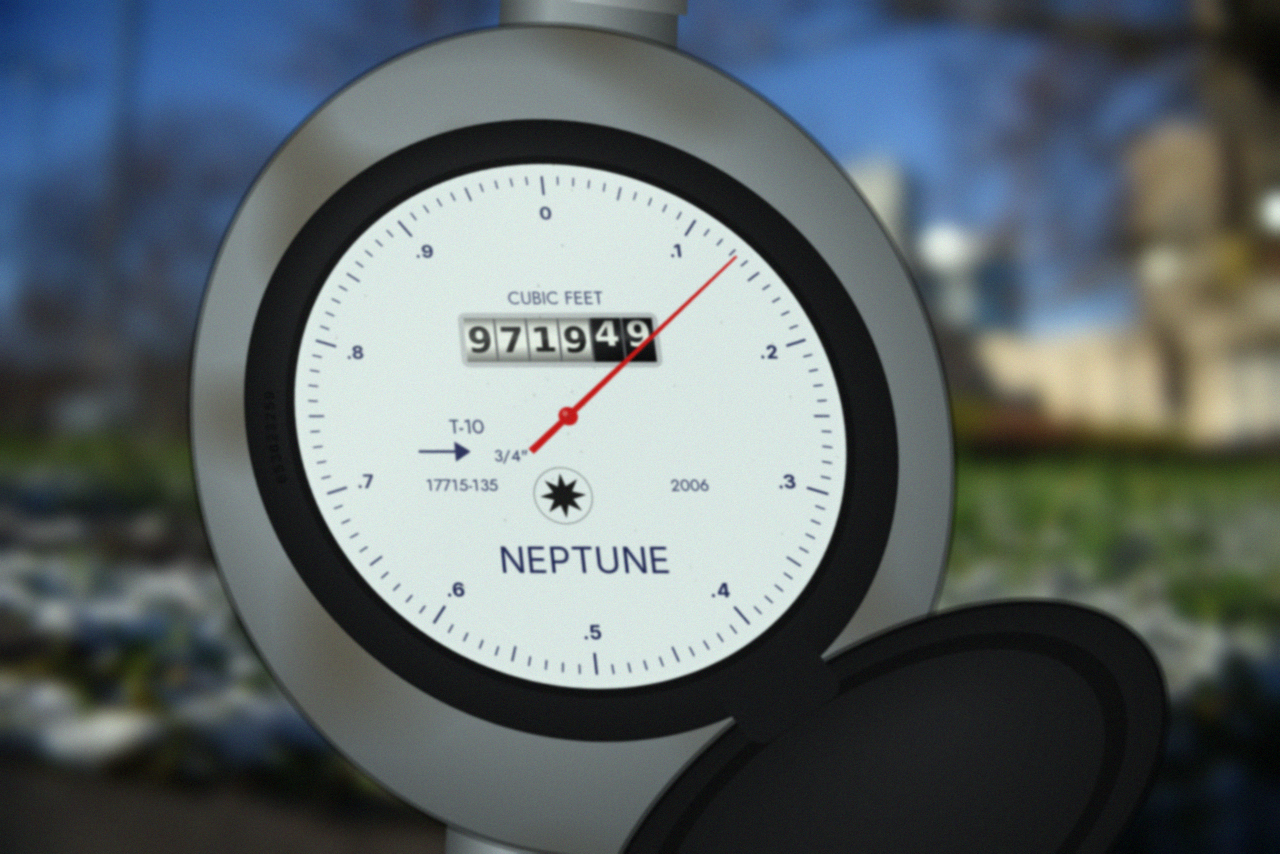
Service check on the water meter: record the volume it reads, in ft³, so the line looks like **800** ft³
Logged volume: **971949.13** ft³
